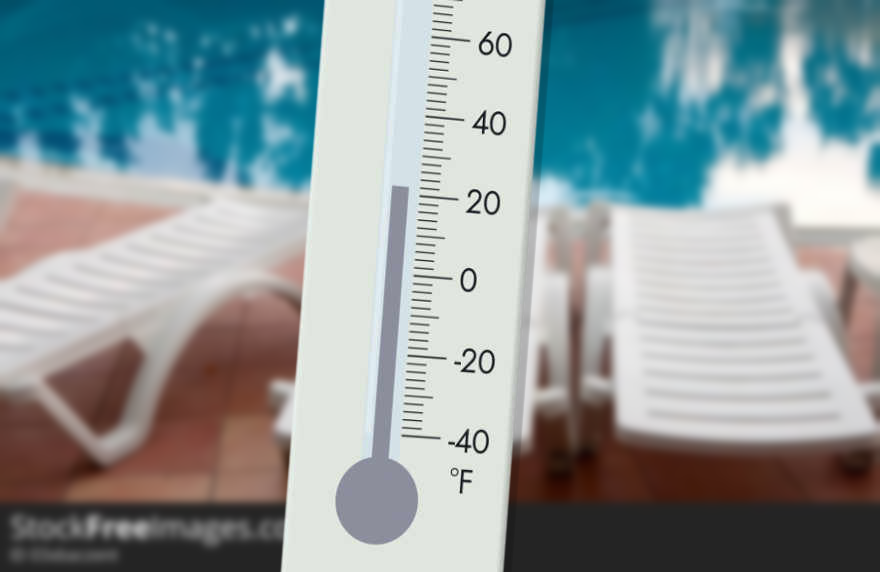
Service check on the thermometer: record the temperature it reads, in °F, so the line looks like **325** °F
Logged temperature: **22** °F
